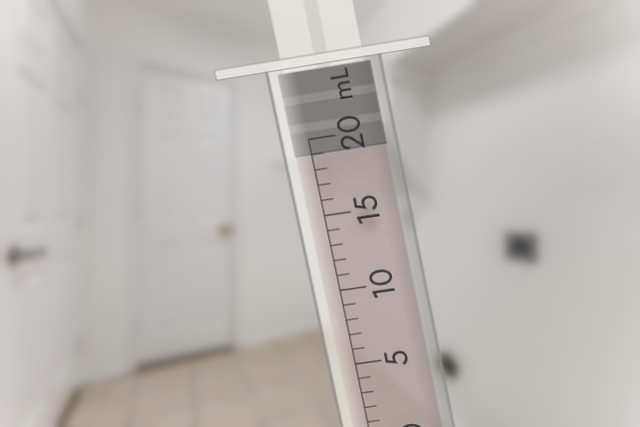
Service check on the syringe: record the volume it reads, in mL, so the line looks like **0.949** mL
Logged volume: **19** mL
